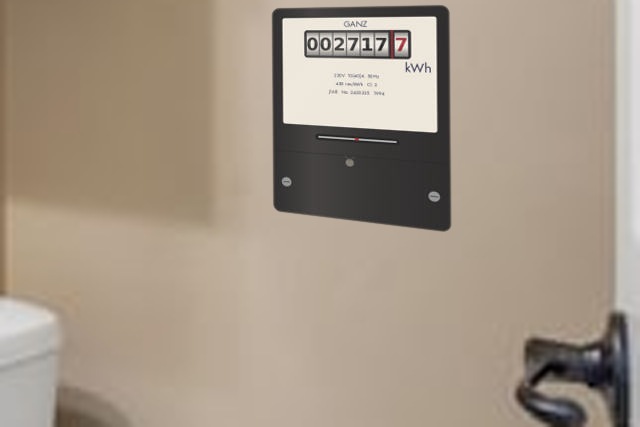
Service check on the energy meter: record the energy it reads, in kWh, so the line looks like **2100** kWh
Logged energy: **2717.7** kWh
